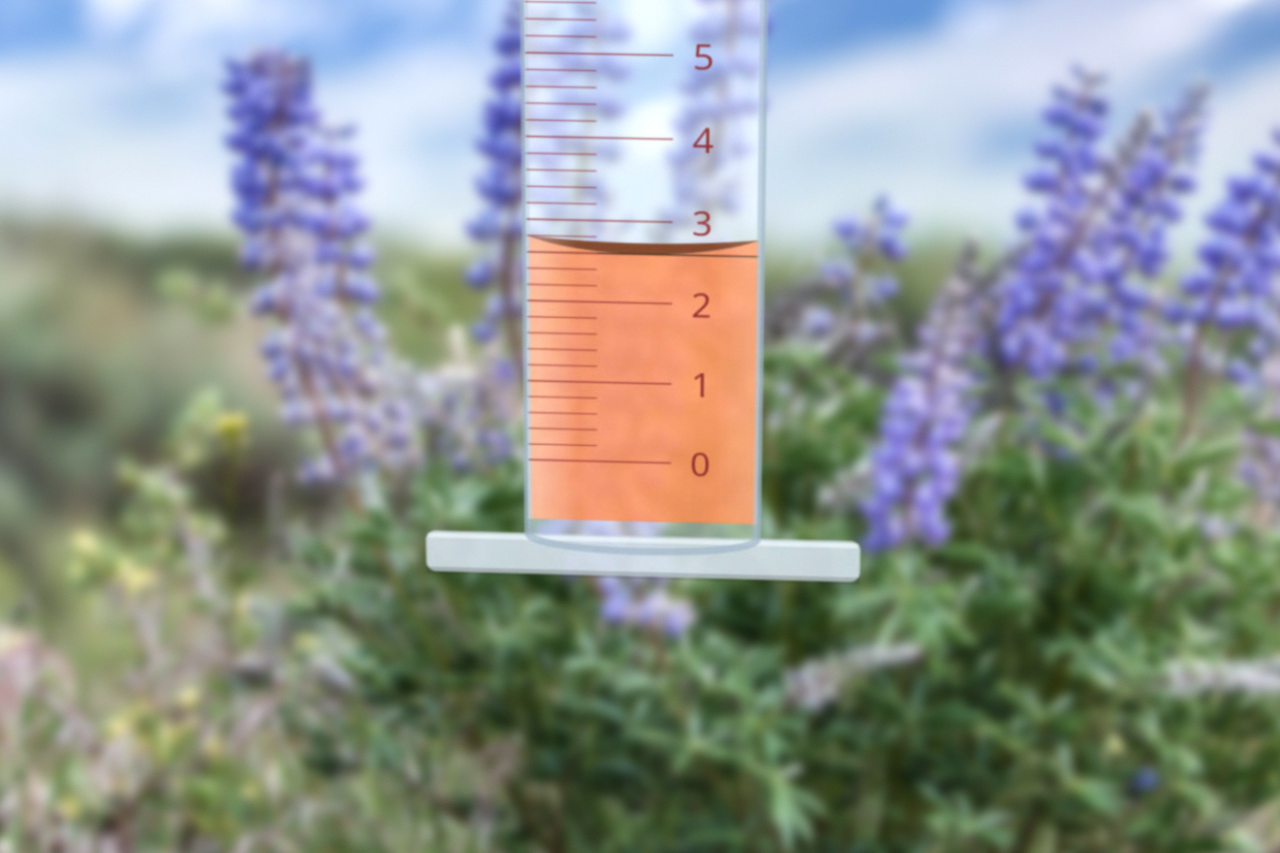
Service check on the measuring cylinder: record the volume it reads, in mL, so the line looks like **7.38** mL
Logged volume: **2.6** mL
